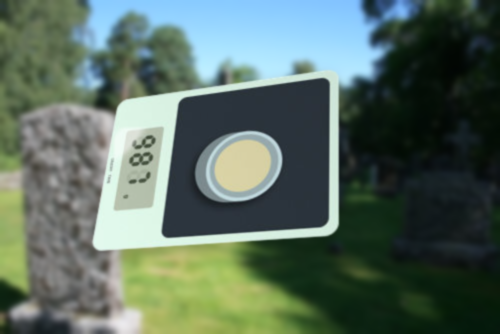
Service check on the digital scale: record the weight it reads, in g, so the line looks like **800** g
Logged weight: **987** g
